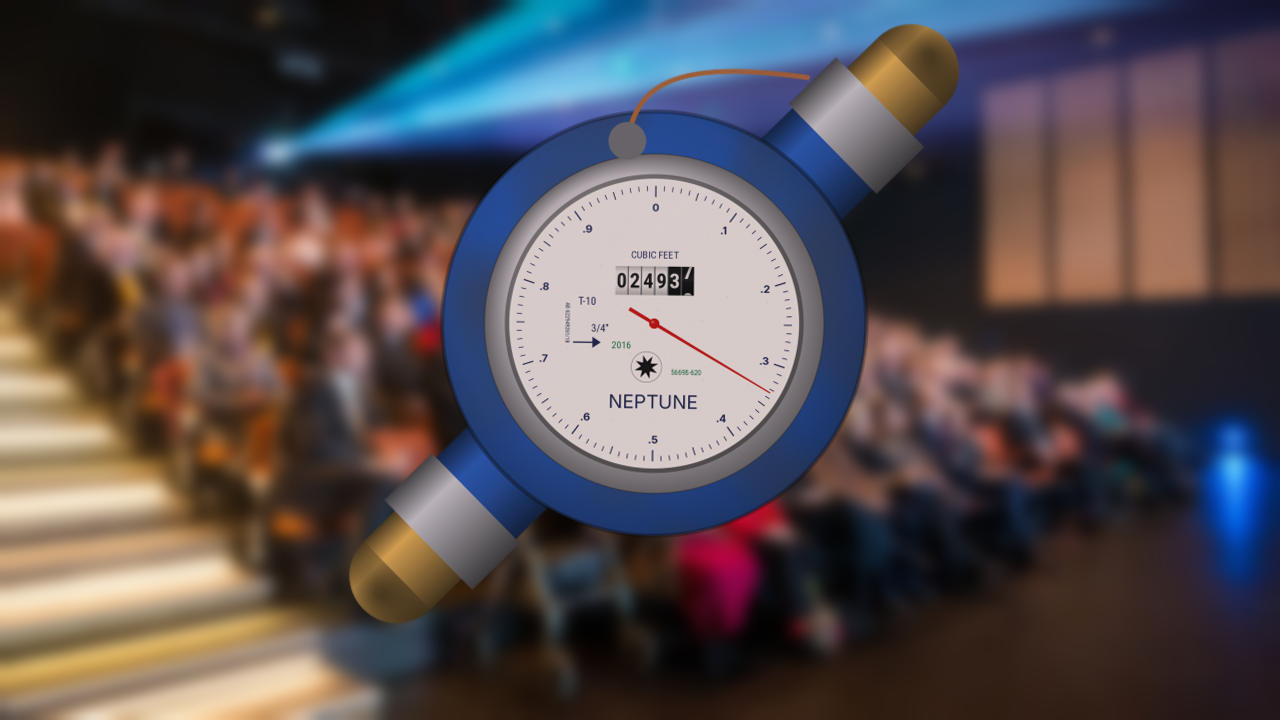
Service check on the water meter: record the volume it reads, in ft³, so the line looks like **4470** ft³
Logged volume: **24937.33** ft³
